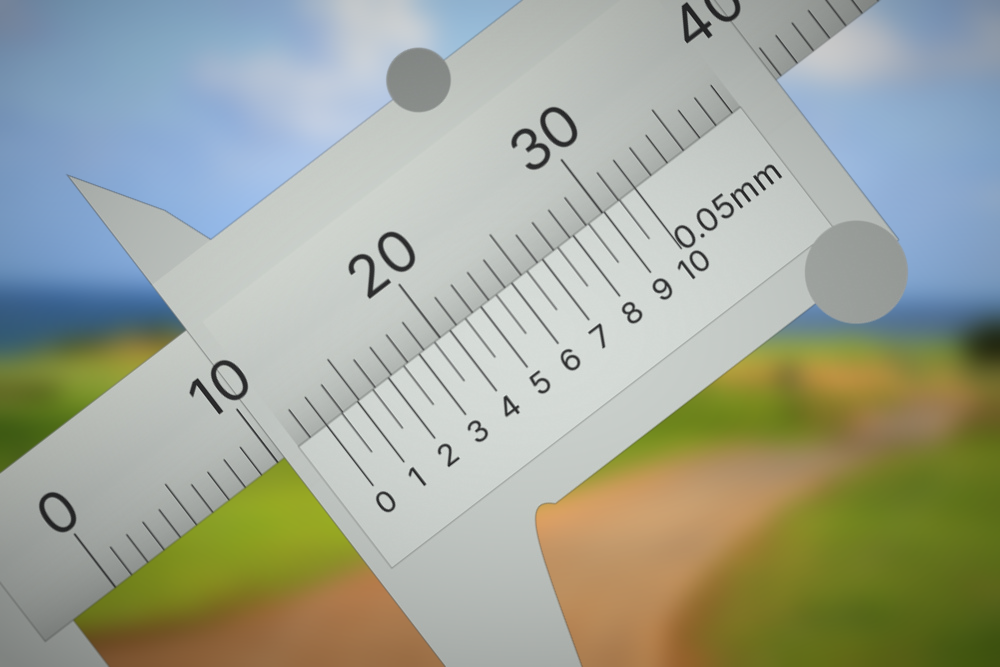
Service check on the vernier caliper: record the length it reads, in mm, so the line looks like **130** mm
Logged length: **13.0** mm
